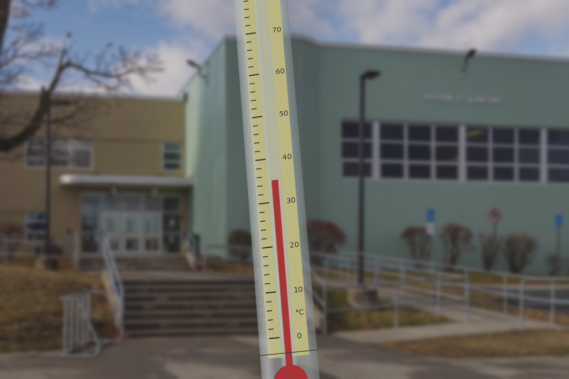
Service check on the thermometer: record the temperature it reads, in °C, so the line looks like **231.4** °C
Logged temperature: **35** °C
